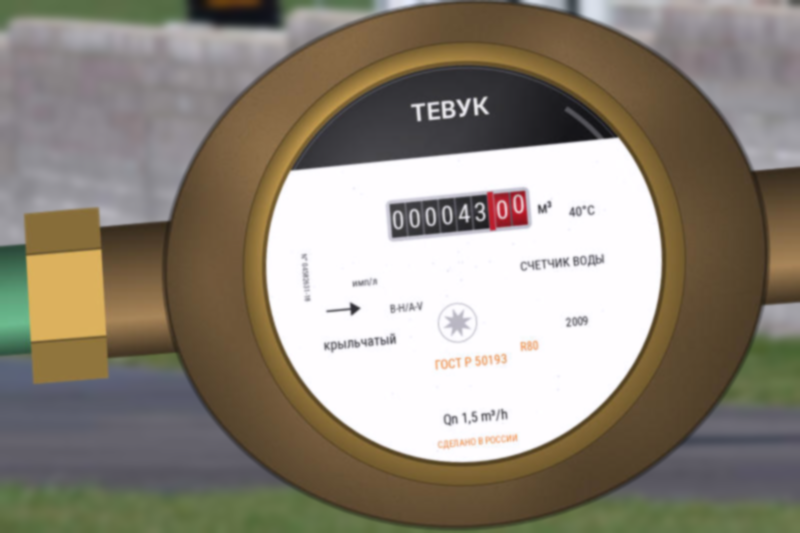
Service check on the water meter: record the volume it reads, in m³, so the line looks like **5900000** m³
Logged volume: **43.00** m³
